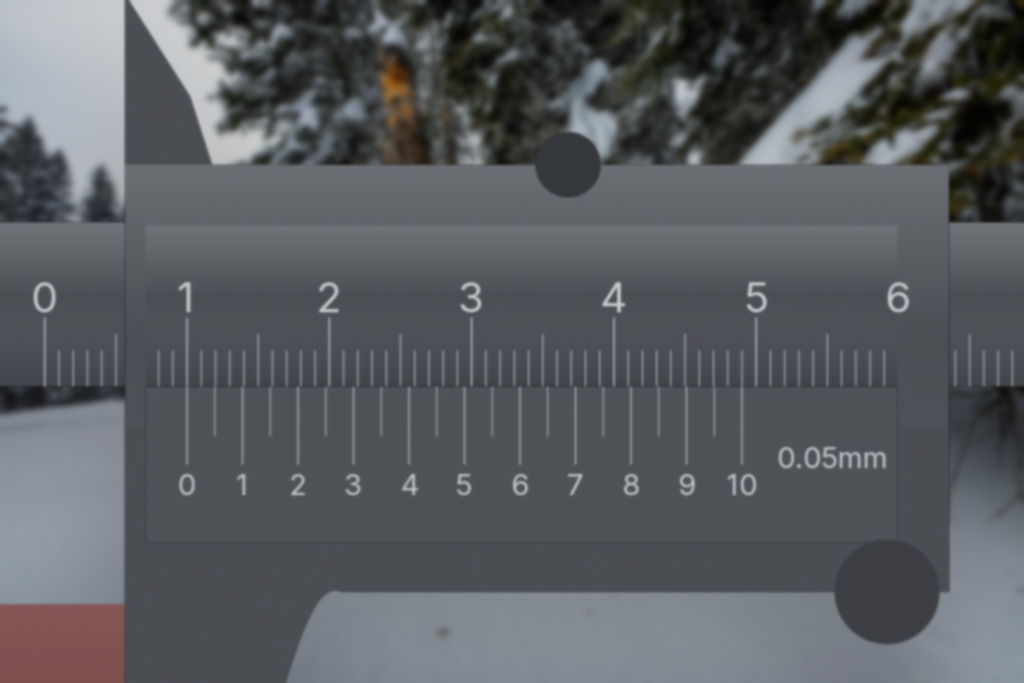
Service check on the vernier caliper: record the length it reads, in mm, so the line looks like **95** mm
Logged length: **10.0** mm
